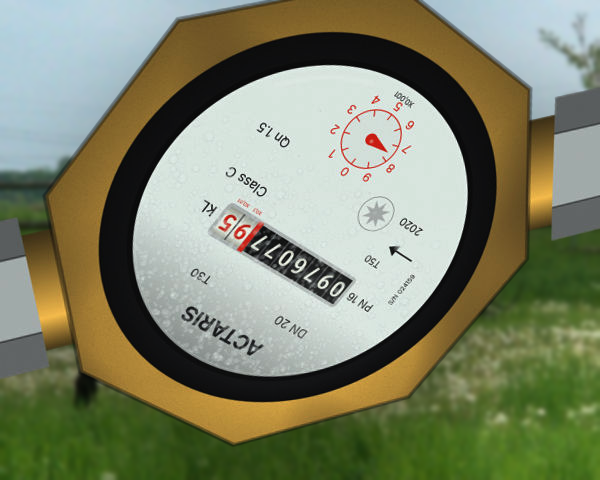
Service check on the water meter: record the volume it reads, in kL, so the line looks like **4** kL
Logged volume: **976077.957** kL
